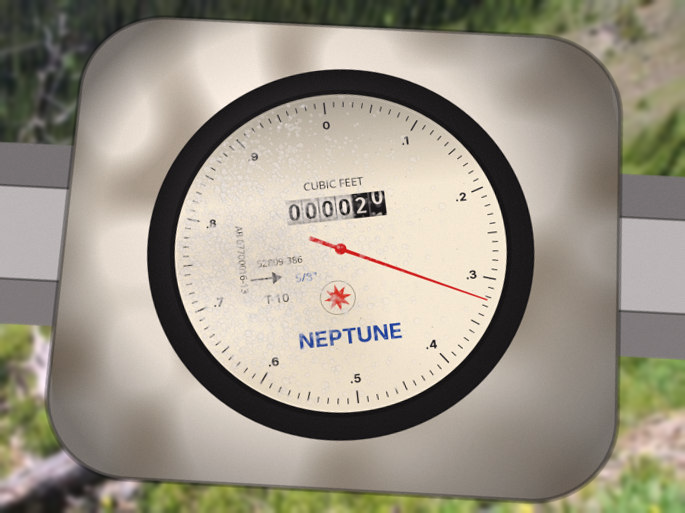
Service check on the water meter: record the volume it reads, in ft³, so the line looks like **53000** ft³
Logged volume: **20.32** ft³
